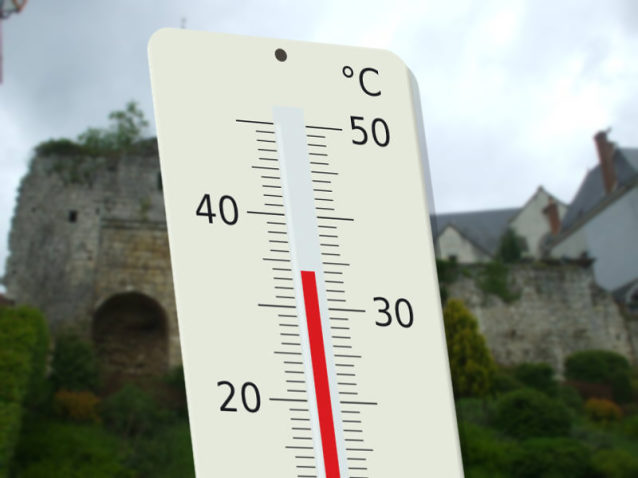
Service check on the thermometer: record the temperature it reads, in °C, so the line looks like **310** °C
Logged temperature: **34** °C
